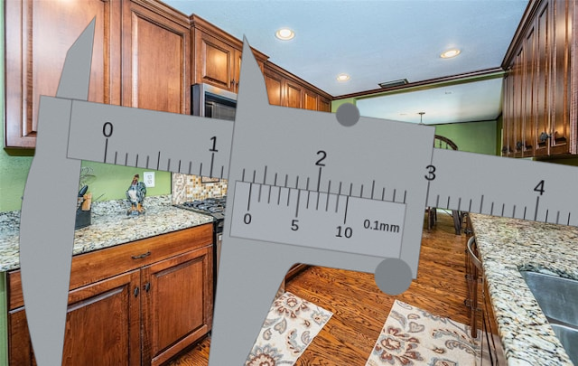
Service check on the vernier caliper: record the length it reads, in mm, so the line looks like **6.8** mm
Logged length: **13.8** mm
